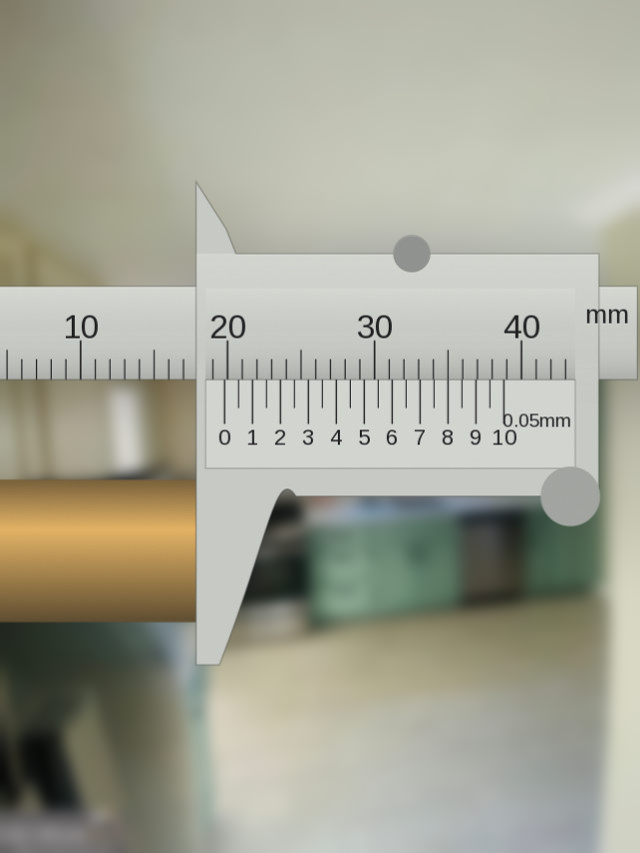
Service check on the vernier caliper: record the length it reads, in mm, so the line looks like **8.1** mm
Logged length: **19.8** mm
